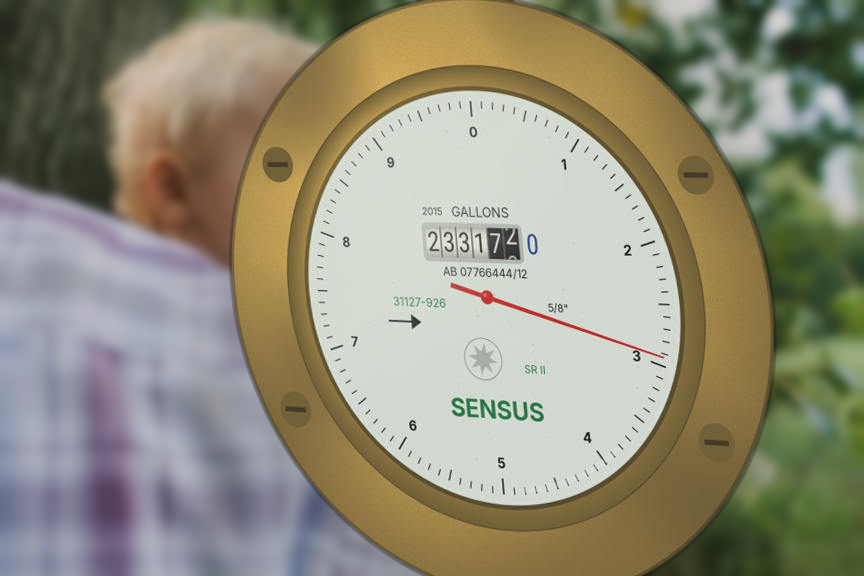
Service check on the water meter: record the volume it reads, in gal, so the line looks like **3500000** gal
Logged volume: **2331722.9** gal
